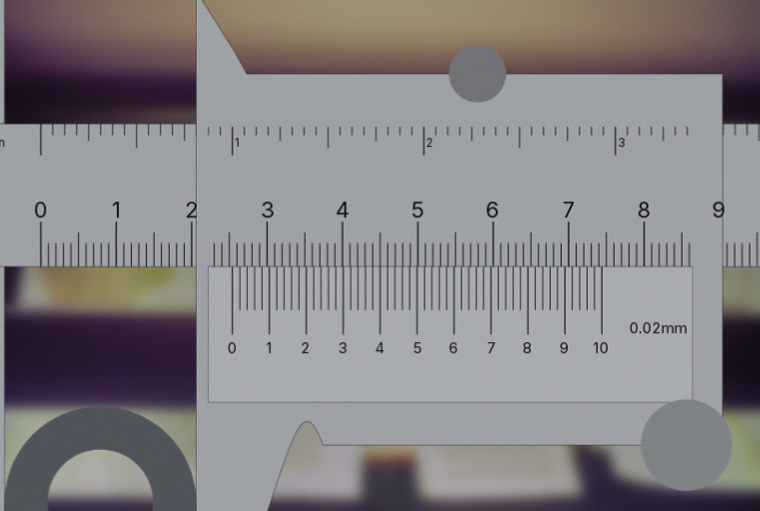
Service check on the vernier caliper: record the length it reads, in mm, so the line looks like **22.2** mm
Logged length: **25.4** mm
